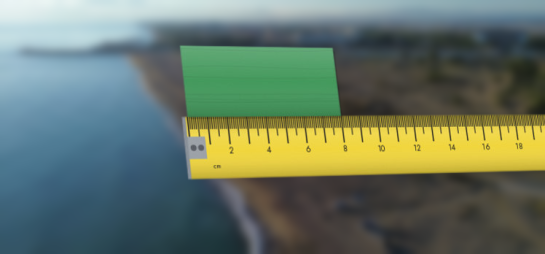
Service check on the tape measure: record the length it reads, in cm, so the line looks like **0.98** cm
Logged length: **8** cm
